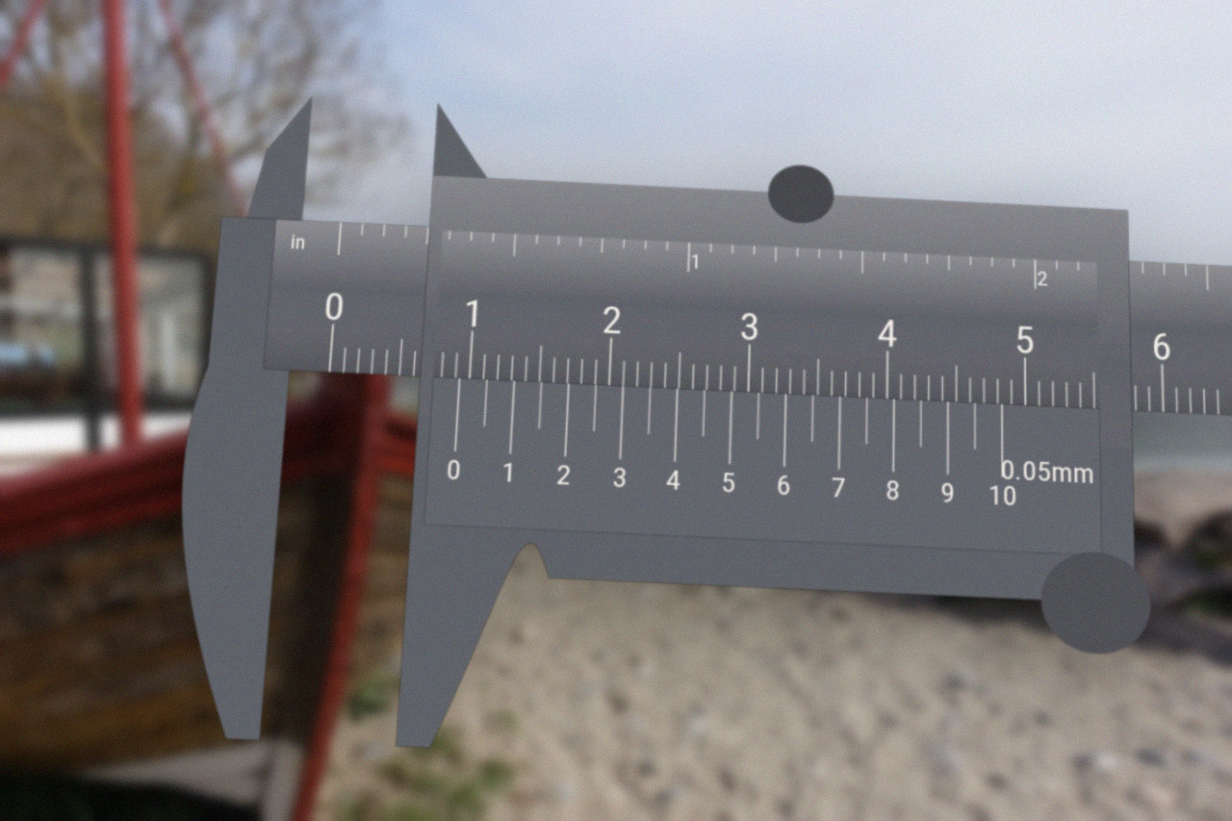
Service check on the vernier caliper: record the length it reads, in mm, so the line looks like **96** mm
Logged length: **9.3** mm
